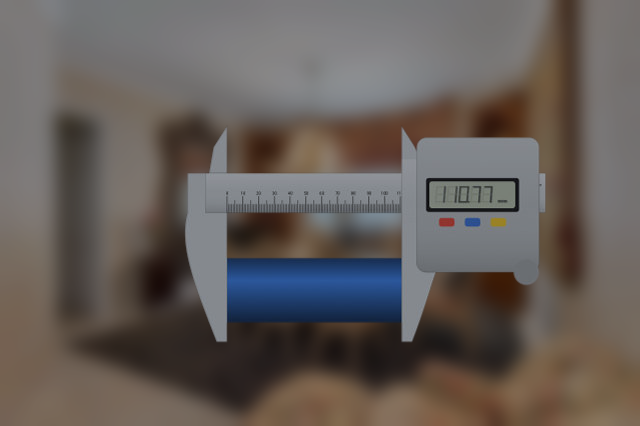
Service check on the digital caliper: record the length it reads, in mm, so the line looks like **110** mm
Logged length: **110.77** mm
